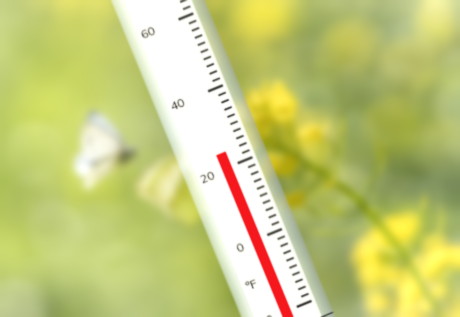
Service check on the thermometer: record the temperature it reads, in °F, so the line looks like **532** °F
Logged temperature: **24** °F
